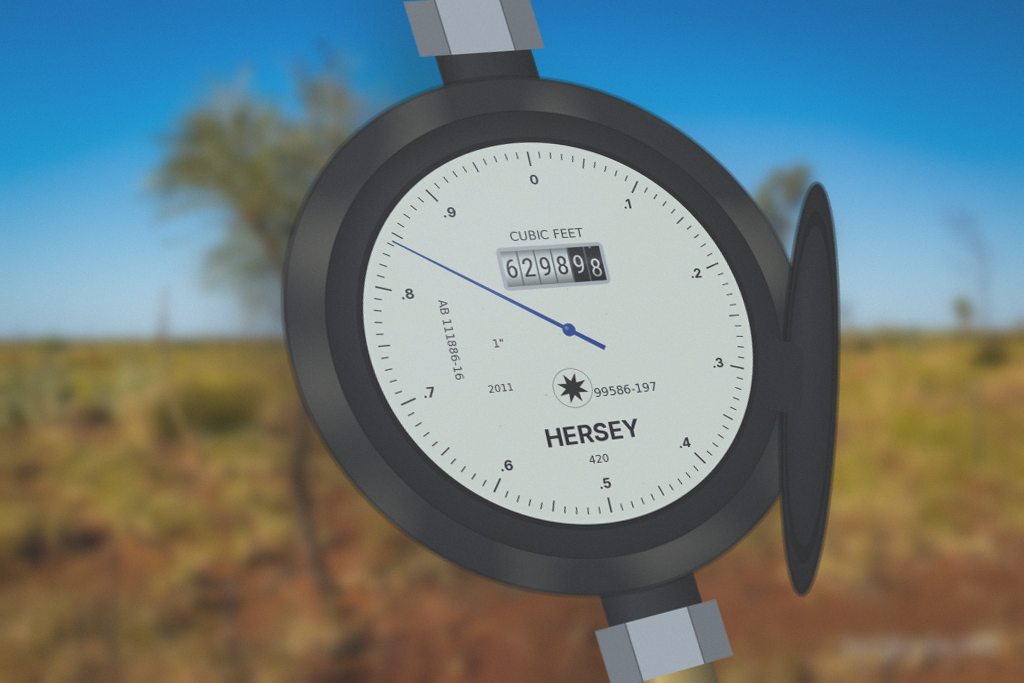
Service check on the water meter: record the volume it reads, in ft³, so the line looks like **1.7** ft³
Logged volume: **629897.84** ft³
